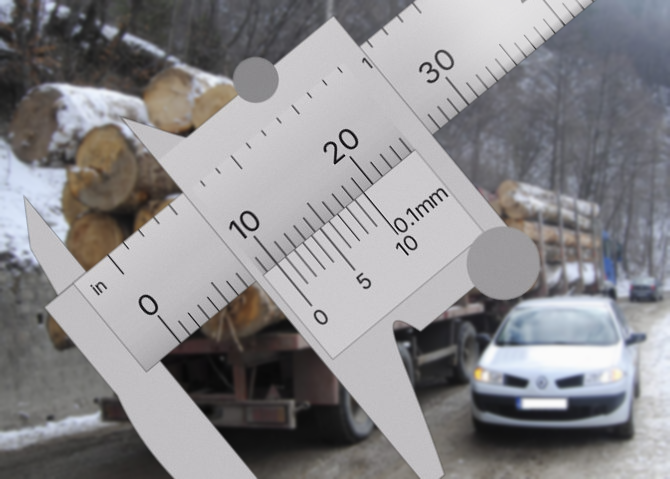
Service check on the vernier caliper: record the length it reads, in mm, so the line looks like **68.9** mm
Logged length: **10.0** mm
